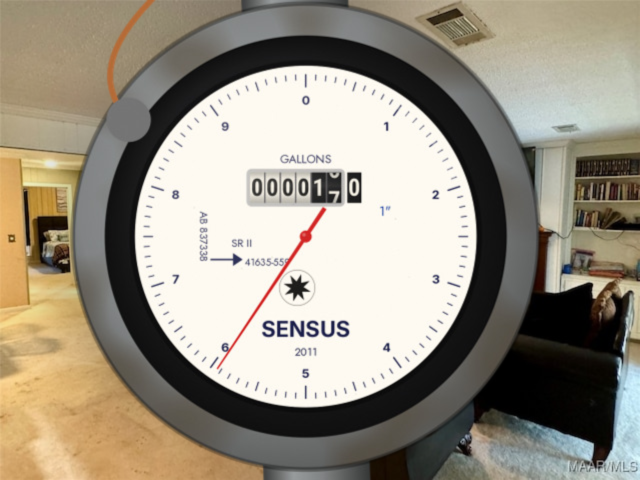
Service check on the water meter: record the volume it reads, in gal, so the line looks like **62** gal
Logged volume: **165.9** gal
